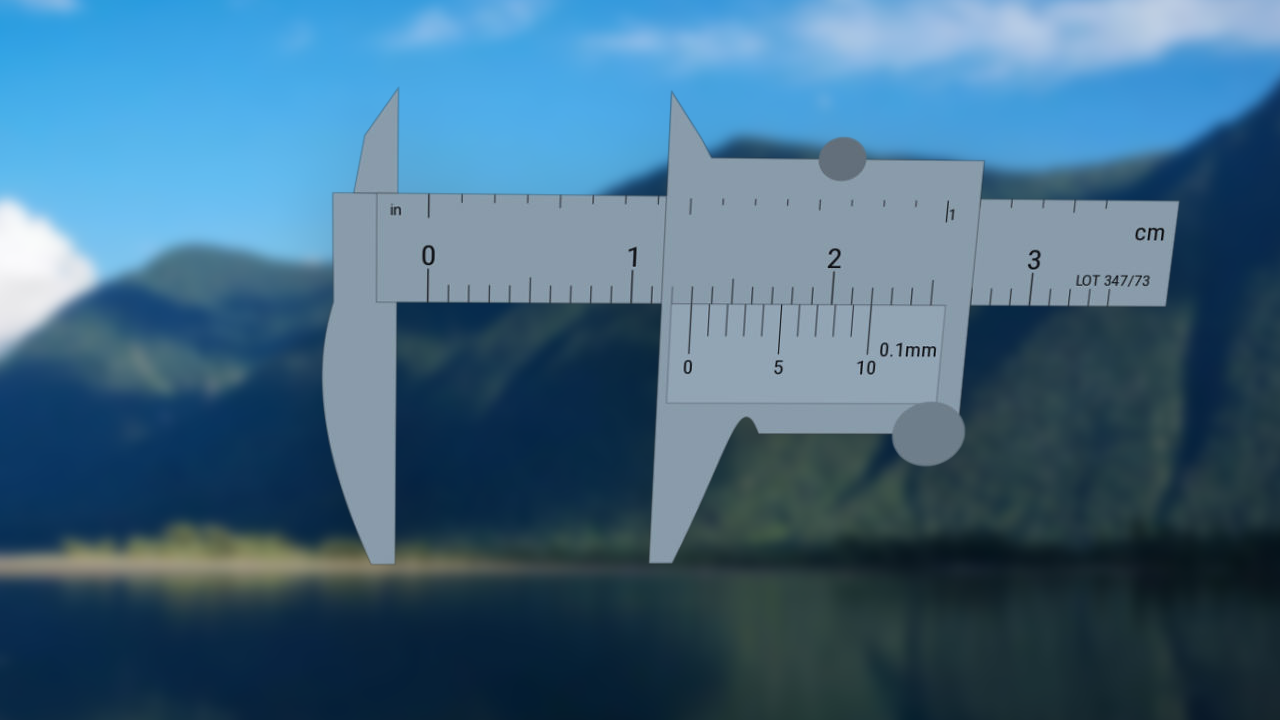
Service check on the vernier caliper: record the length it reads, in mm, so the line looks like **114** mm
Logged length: **13.0** mm
